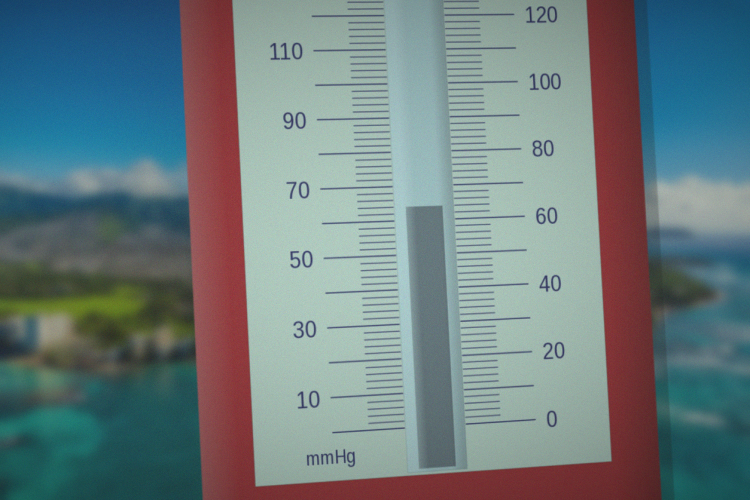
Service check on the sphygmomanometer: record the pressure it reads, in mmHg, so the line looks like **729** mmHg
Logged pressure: **64** mmHg
